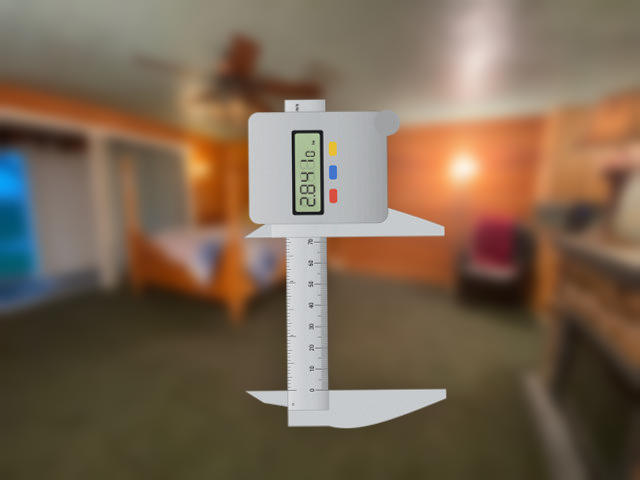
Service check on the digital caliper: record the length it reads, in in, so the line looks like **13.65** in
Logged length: **2.8410** in
